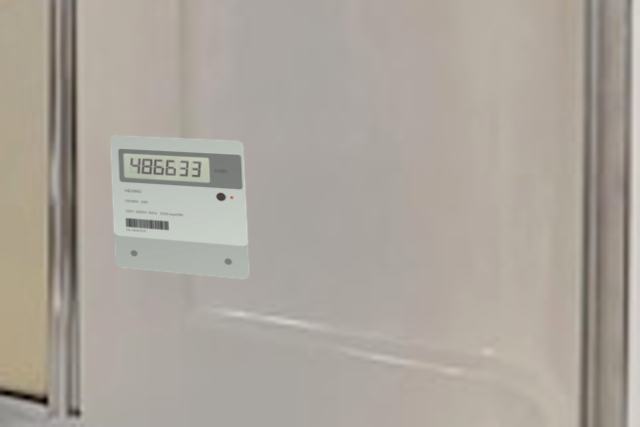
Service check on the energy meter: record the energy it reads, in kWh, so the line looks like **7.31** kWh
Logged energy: **486633** kWh
